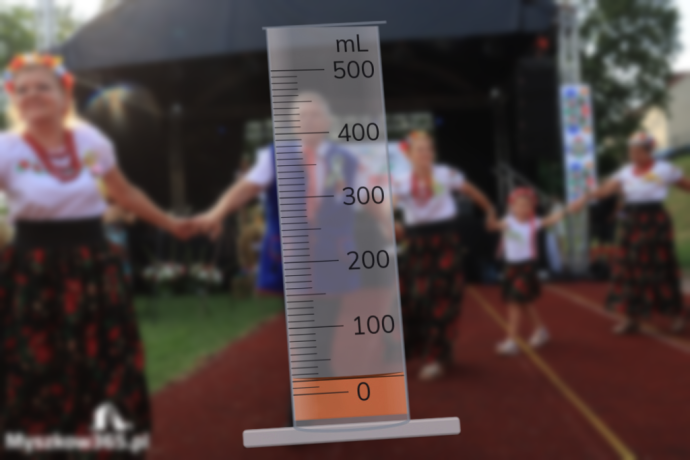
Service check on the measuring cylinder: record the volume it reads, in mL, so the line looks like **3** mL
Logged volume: **20** mL
